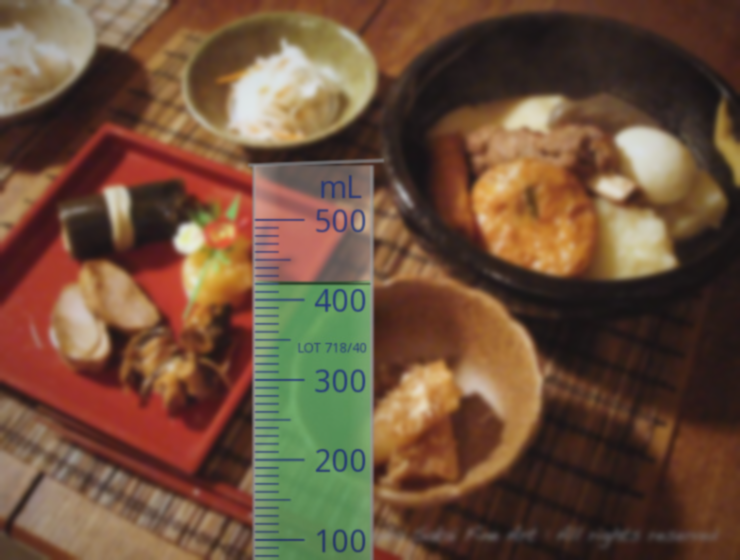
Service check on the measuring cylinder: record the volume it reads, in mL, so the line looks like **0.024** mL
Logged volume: **420** mL
